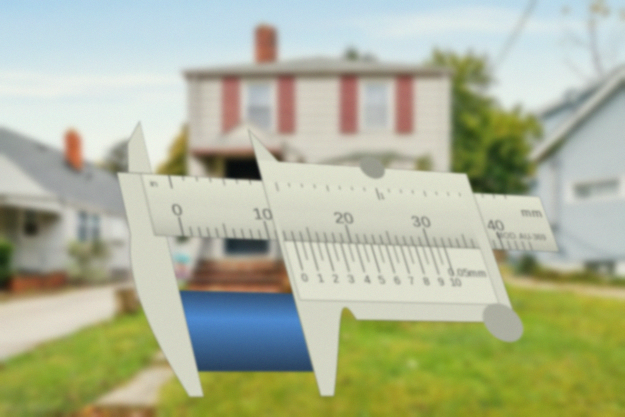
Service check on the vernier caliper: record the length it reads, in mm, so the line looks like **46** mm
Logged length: **13.0** mm
